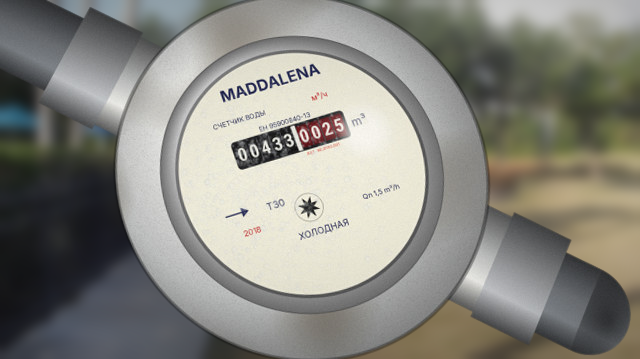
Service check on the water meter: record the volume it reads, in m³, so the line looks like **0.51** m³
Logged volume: **433.0025** m³
